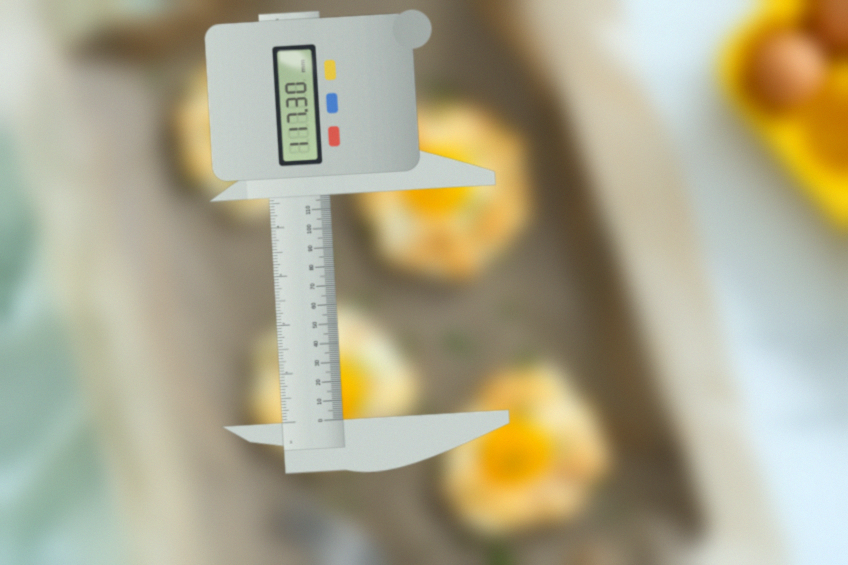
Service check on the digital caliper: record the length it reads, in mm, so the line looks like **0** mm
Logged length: **117.30** mm
